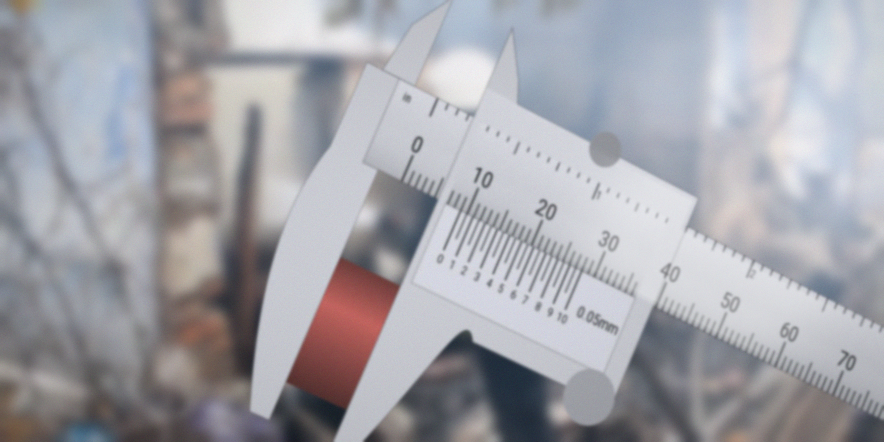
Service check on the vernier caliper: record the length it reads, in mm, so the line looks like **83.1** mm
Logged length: **9.0** mm
